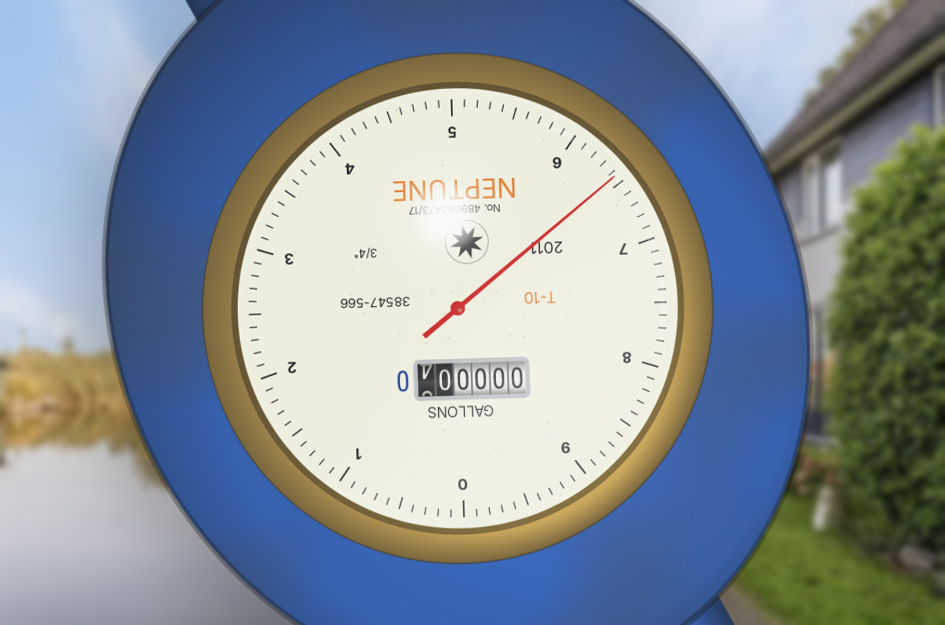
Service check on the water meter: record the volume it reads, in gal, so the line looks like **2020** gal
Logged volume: **36.4** gal
